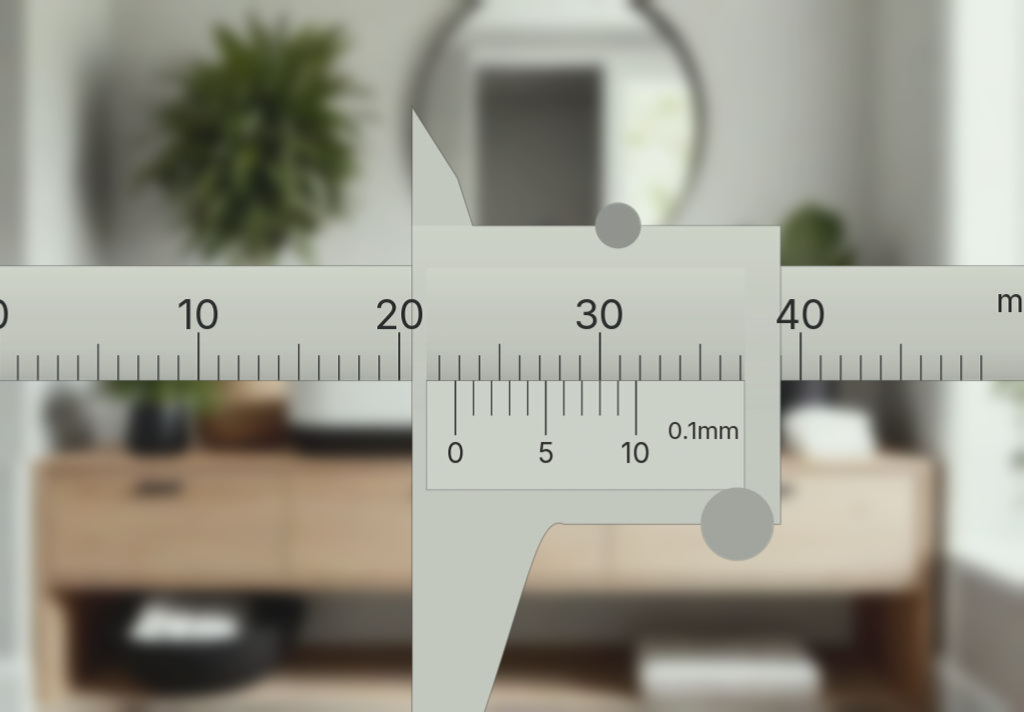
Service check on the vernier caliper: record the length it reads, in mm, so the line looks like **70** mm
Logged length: **22.8** mm
